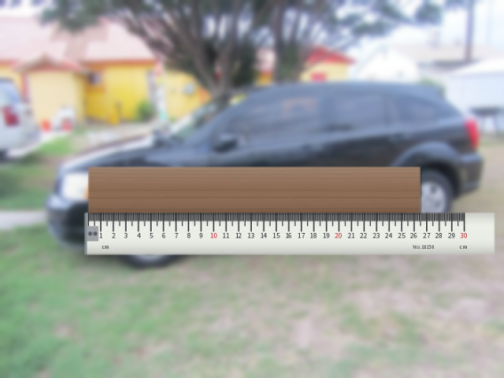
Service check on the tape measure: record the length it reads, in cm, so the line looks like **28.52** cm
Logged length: **26.5** cm
